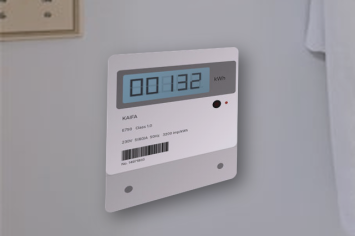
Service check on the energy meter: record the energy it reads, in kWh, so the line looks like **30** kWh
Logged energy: **132** kWh
